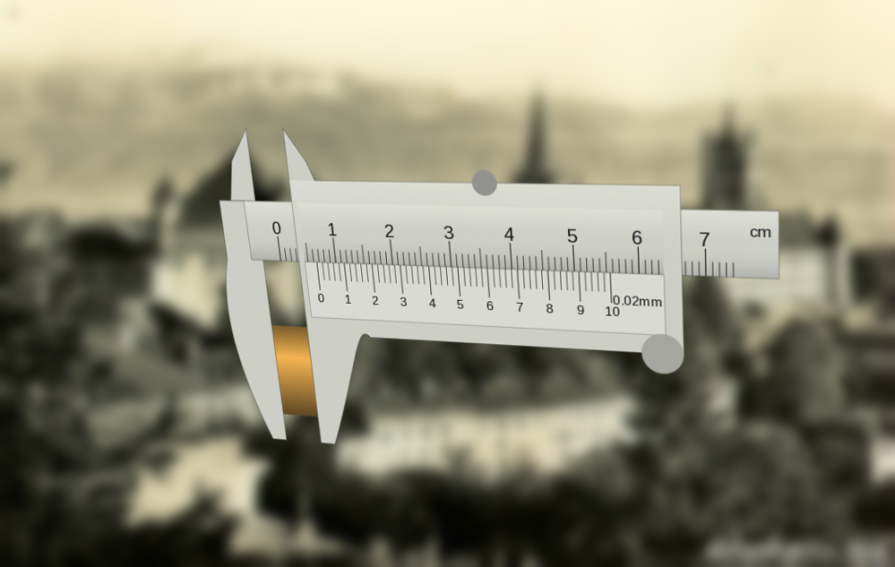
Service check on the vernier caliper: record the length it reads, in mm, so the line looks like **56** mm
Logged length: **6.6** mm
